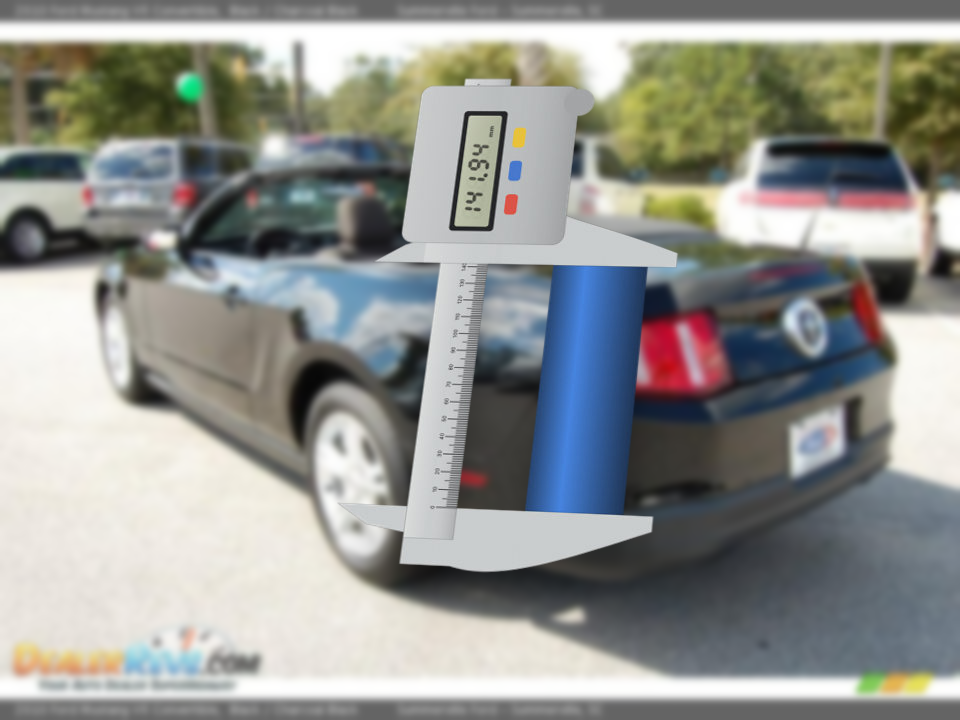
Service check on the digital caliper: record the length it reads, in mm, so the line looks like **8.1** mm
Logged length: **141.94** mm
